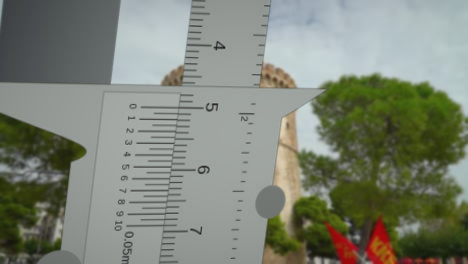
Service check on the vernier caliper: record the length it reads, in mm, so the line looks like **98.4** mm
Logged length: **50.0** mm
